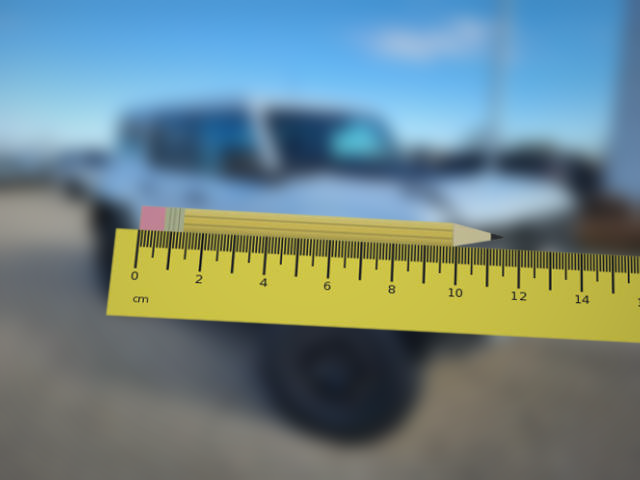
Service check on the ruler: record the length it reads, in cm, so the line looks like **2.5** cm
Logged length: **11.5** cm
